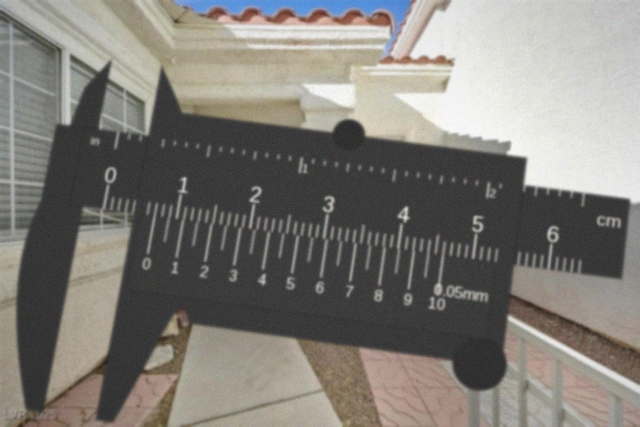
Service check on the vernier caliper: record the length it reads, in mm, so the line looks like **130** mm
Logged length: **7.0** mm
